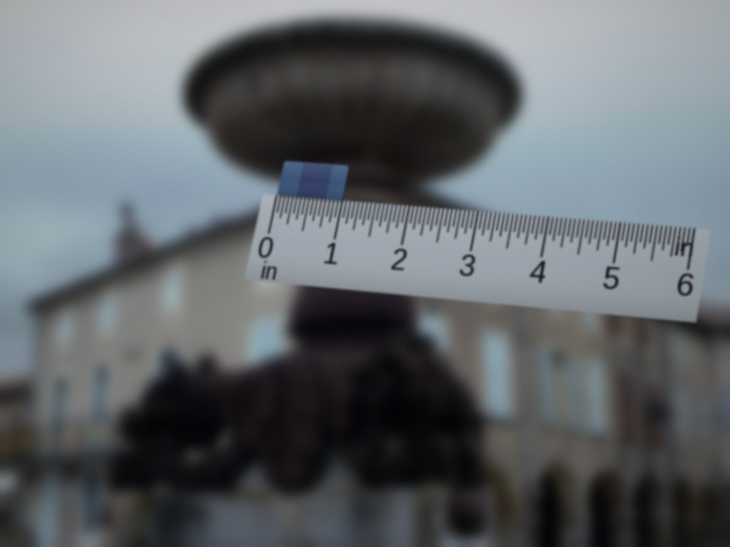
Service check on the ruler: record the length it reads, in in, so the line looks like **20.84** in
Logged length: **1** in
